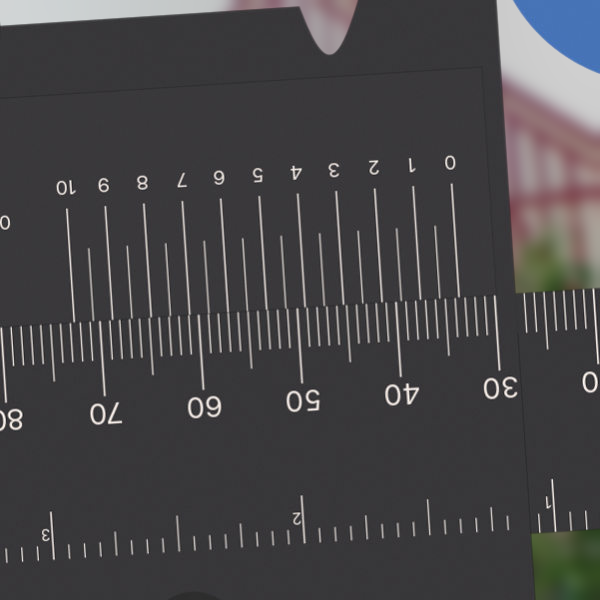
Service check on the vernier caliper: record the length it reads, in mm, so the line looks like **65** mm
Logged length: **33.6** mm
